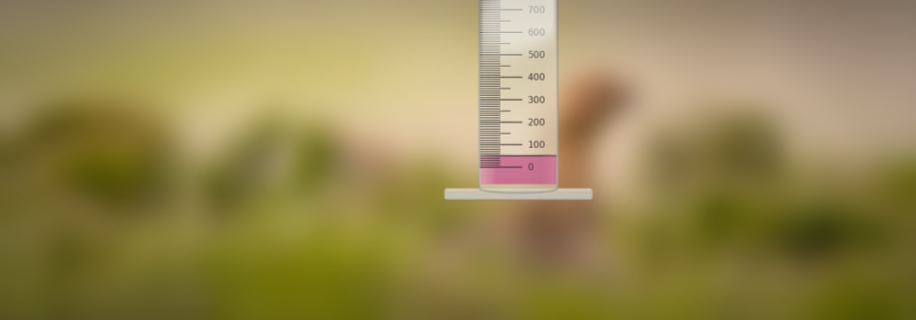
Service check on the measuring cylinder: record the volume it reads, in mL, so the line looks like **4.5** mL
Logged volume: **50** mL
